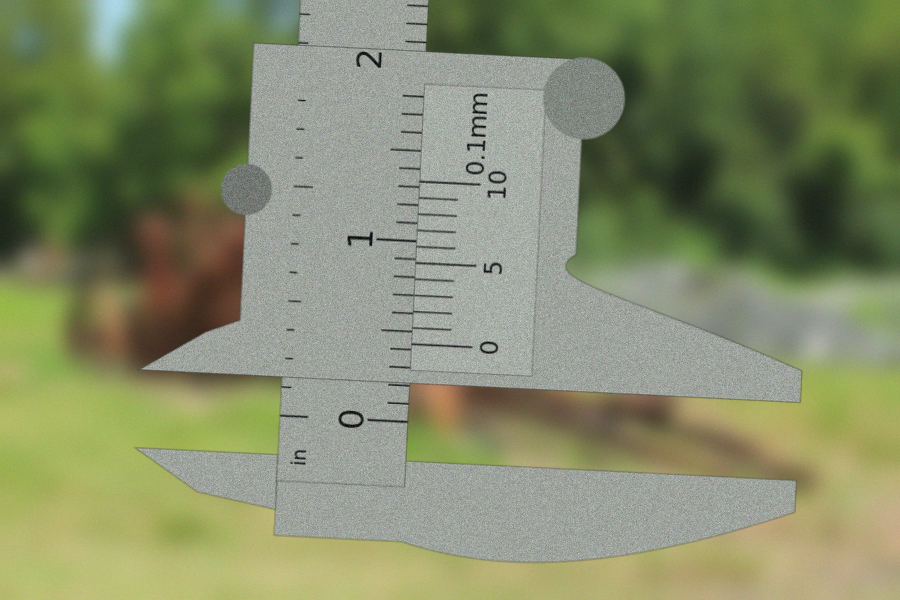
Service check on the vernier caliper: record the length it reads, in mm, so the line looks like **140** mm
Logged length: **4.3** mm
